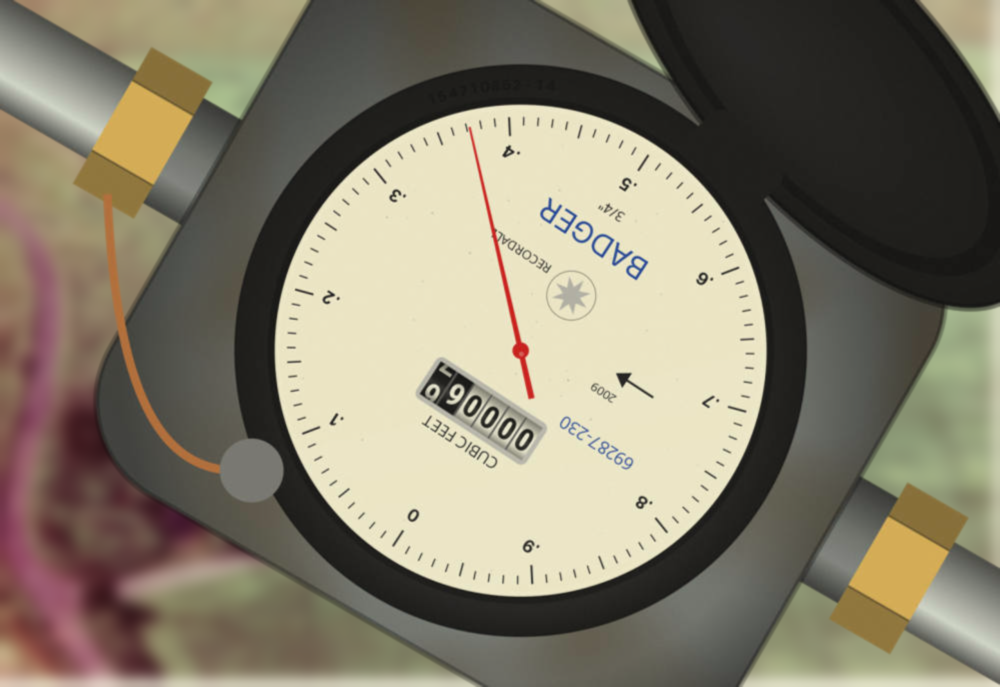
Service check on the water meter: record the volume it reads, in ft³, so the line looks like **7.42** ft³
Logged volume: **66.37** ft³
